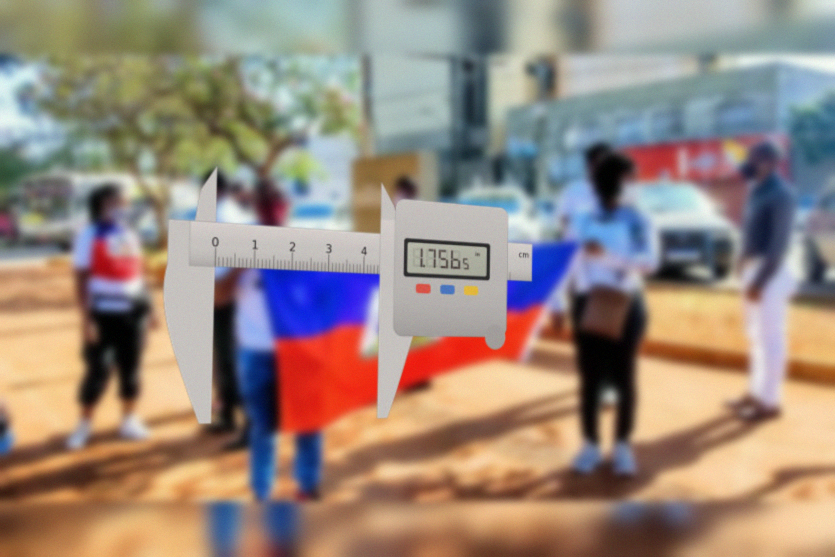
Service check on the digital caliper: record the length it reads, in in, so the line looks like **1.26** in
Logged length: **1.7565** in
